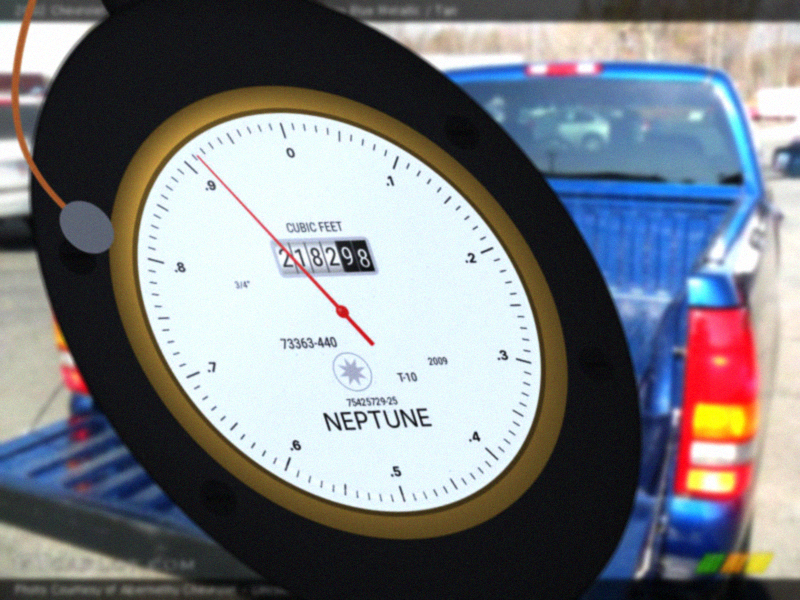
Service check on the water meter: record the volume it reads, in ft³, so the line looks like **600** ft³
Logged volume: **218297.91** ft³
